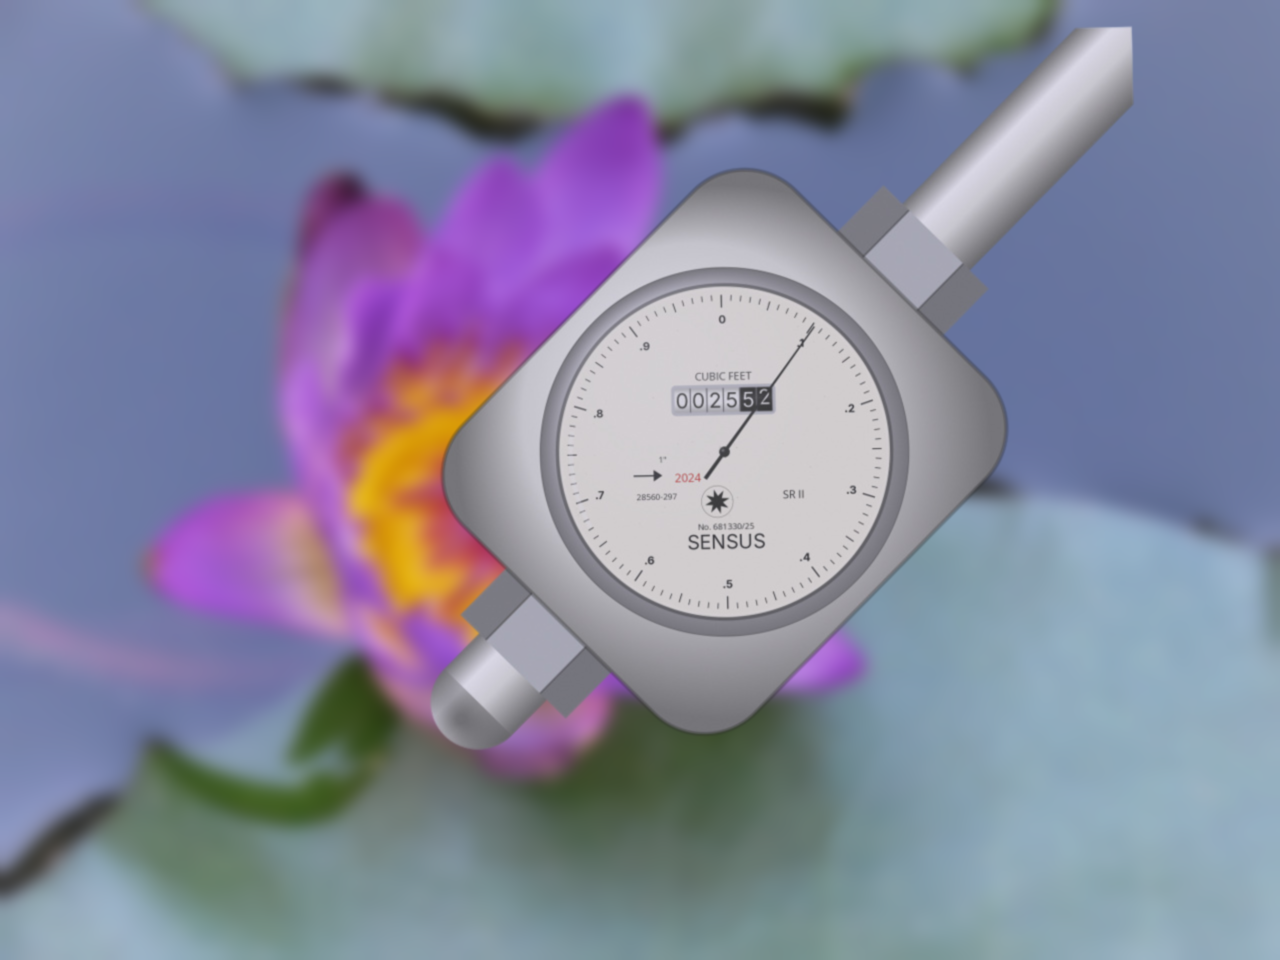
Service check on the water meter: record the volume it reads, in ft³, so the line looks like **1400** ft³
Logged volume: **2552.10** ft³
